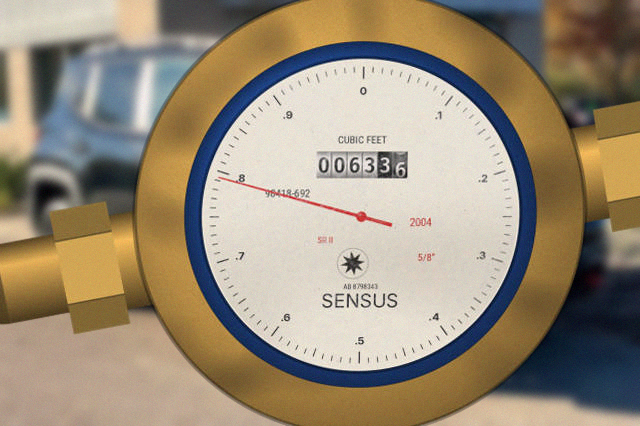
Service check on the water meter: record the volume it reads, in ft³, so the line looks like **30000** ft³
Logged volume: **6335.79** ft³
